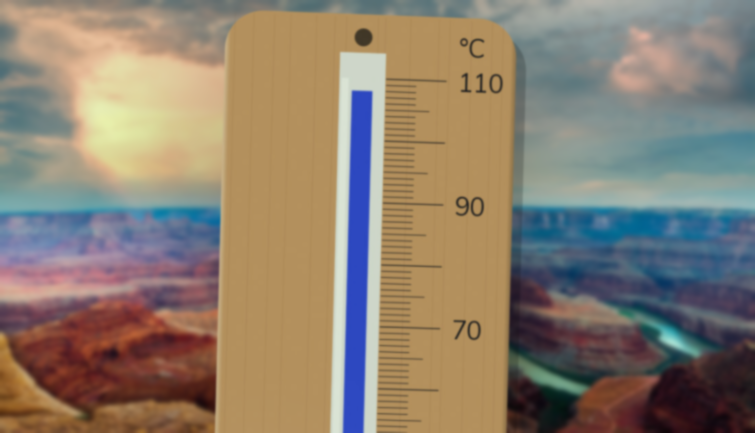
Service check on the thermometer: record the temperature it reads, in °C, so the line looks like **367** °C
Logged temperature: **108** °C
